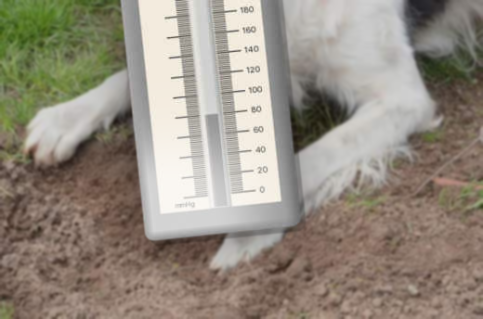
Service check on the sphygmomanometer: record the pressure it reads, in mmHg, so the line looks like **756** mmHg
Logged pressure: **80** mmHg
